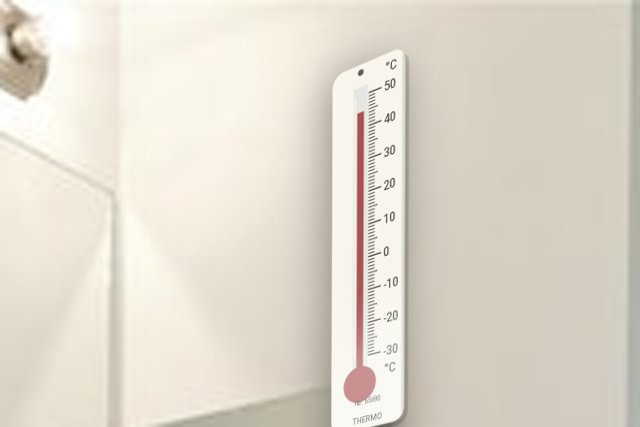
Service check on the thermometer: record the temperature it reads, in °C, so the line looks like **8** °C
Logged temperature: **45** °C
